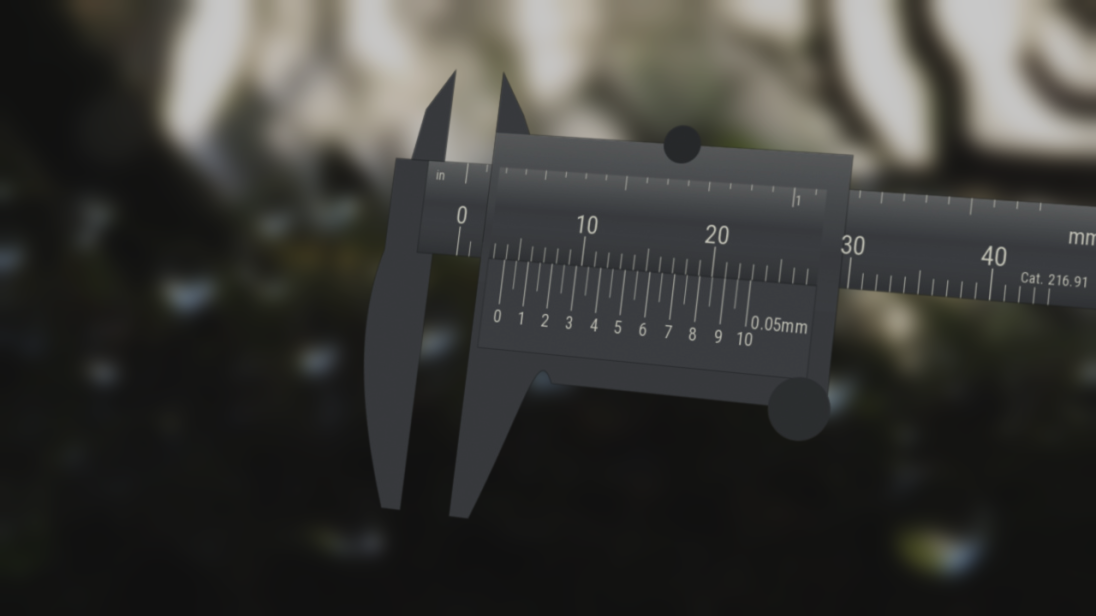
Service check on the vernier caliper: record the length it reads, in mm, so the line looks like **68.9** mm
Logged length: **3.9** mm
